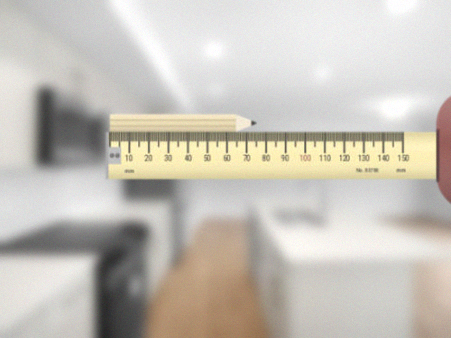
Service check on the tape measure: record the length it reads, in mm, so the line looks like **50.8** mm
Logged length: **75** mm
